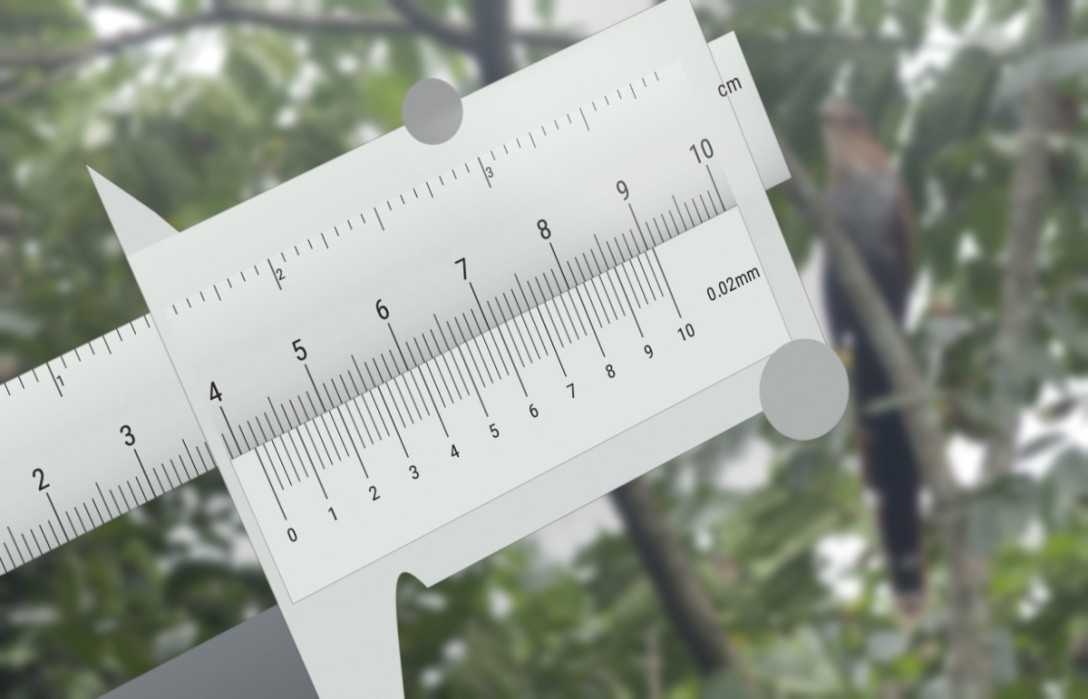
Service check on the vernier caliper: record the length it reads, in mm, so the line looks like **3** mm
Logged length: **41.6** mm
